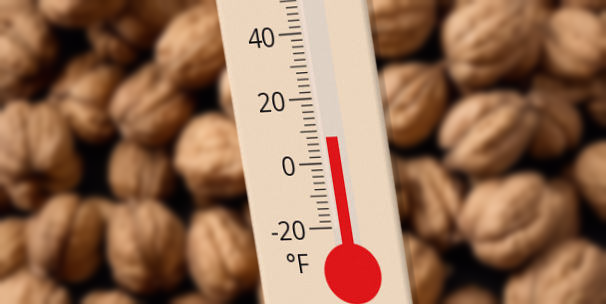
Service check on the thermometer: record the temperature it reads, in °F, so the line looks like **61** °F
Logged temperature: **8** °F
